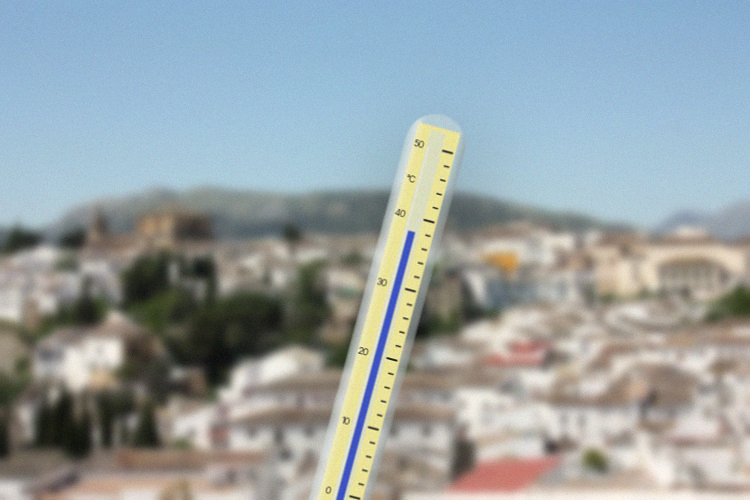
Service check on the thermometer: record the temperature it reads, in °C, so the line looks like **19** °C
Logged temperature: **38** °C
